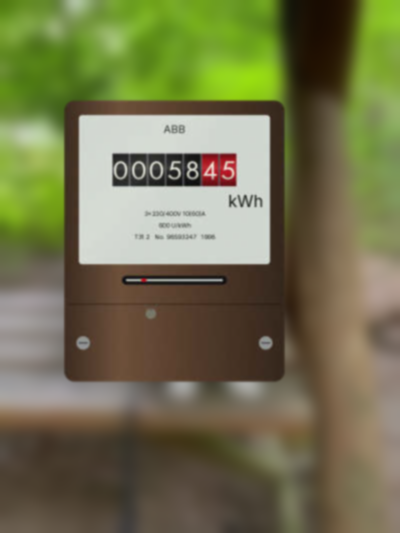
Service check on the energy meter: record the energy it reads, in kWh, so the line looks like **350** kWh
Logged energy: **58.45** kWh
